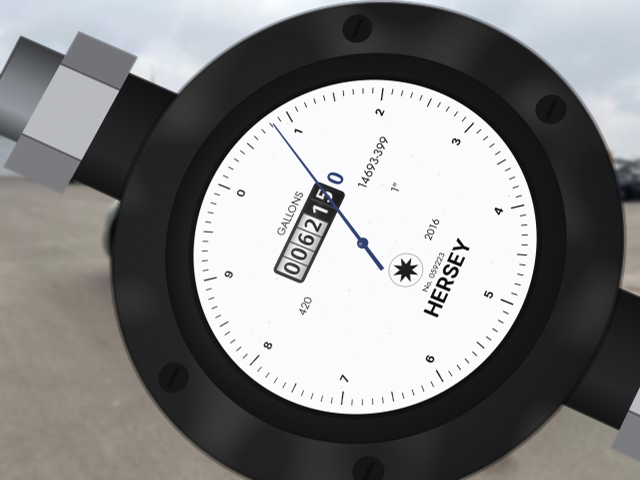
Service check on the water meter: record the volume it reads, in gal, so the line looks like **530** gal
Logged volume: **62150.8** gal
